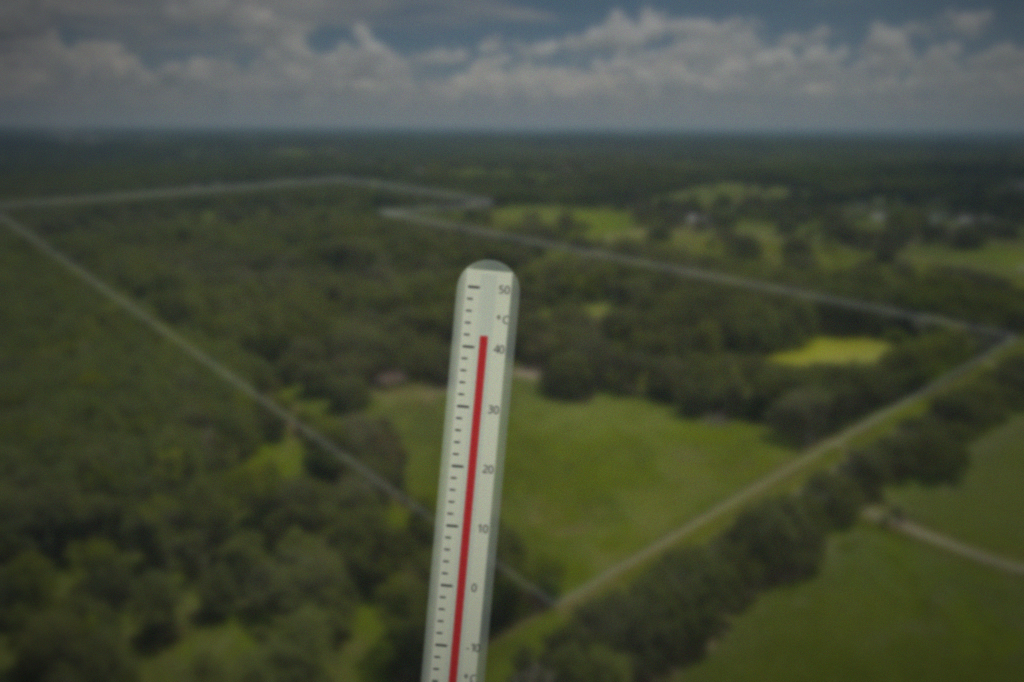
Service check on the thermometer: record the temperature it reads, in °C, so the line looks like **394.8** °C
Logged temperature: **42** °C
